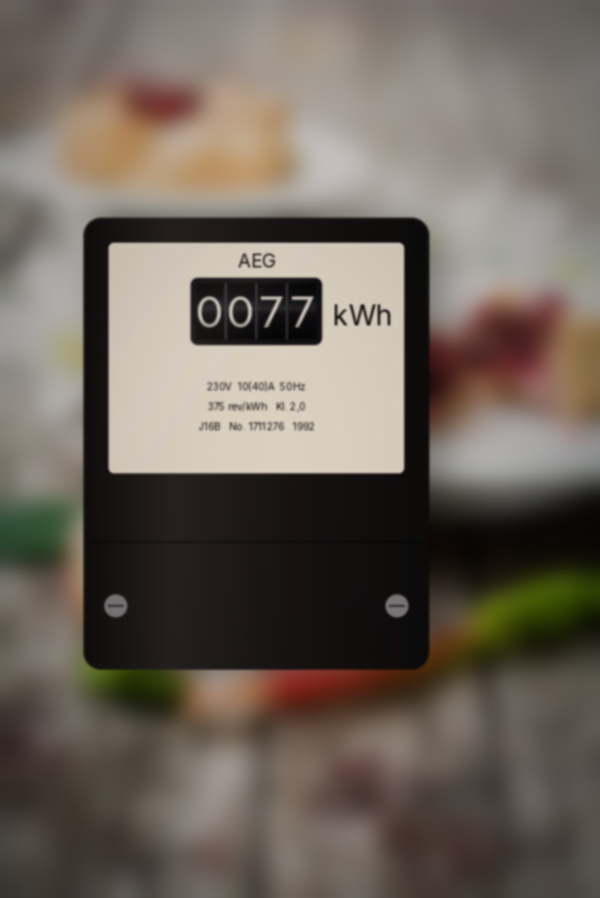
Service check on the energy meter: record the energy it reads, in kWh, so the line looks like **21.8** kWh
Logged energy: **77** kWh
